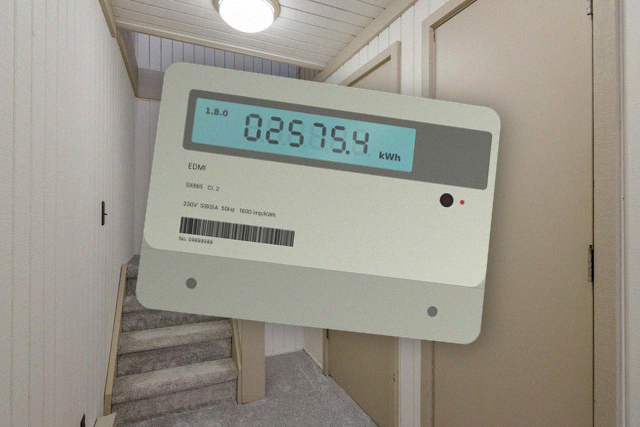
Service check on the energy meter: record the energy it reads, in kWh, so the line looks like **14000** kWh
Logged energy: **2575.4** kWh
